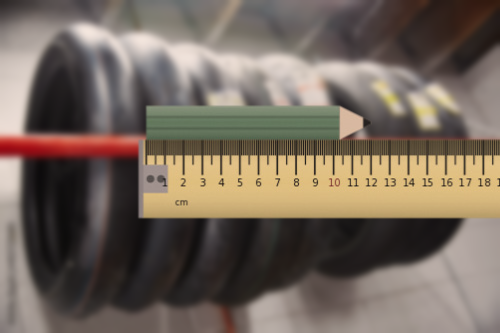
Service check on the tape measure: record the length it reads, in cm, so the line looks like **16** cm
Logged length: **12** cm
